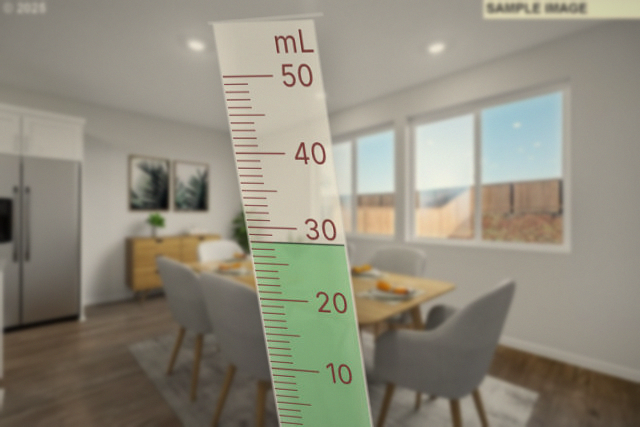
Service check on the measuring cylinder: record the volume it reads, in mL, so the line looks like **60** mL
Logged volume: **28** mL
